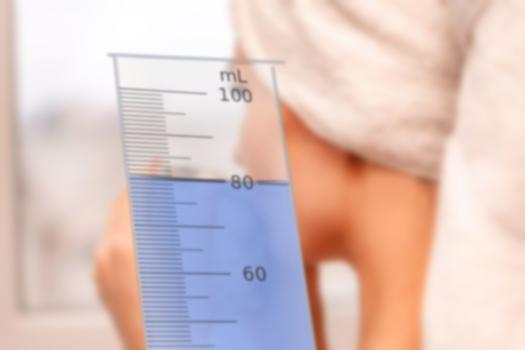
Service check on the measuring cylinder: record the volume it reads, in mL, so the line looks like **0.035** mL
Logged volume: **80** mL
